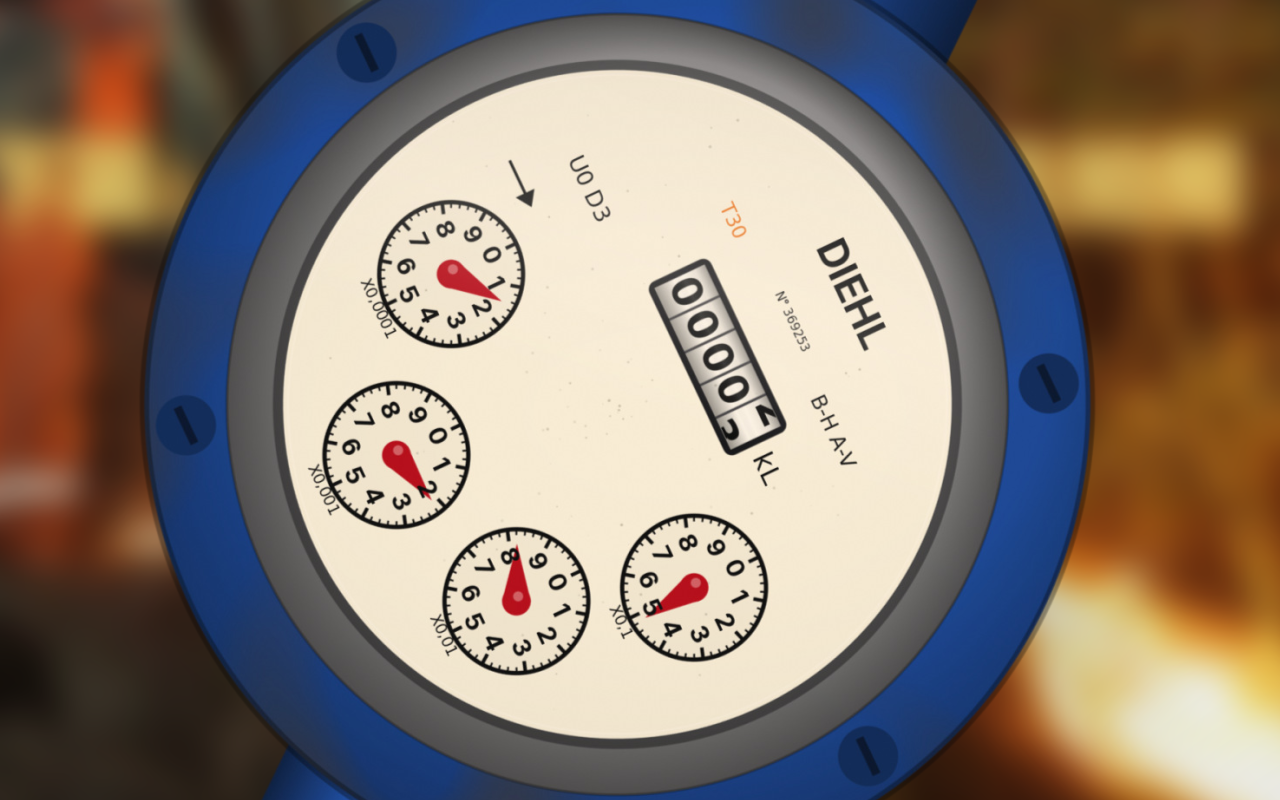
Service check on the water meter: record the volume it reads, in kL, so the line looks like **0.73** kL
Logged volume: **2.4821** kL
